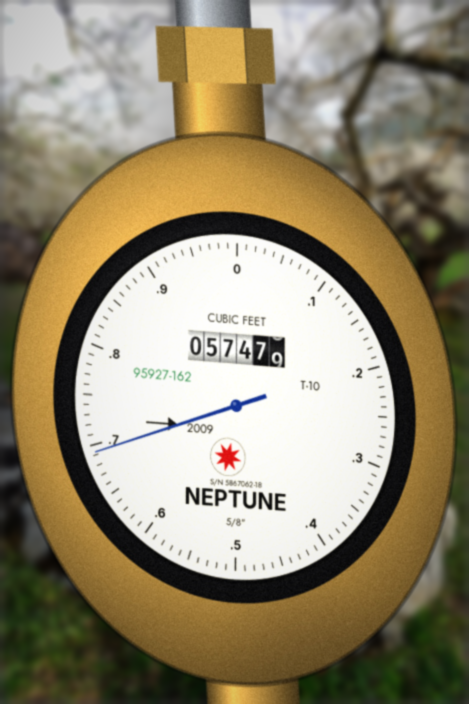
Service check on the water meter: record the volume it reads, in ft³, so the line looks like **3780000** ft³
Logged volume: **57478.69** ft³
